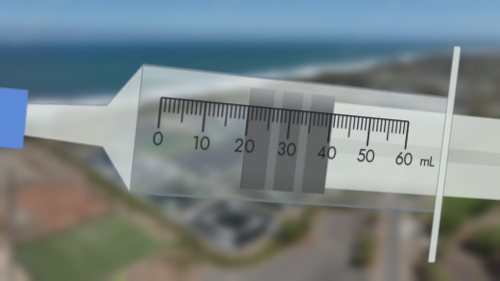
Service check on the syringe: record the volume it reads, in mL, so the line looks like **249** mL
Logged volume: **20** mL
